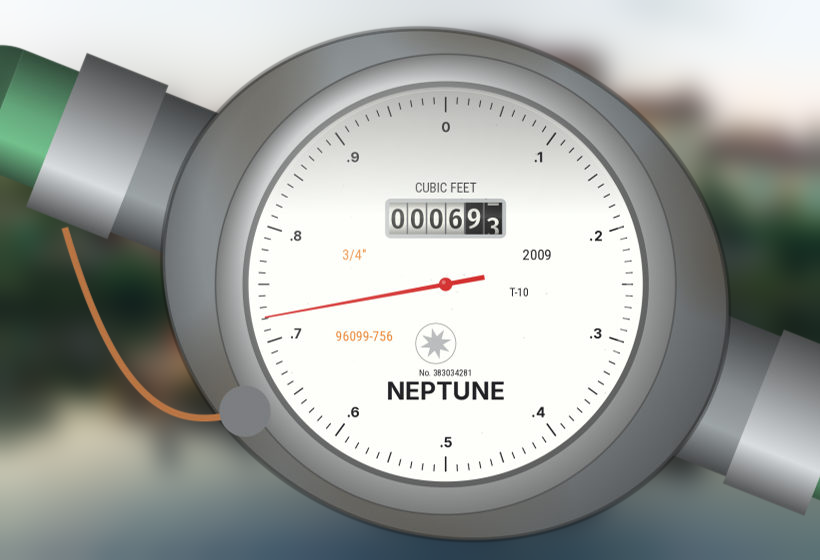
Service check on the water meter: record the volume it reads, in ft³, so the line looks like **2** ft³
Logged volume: **692.72** ft³
